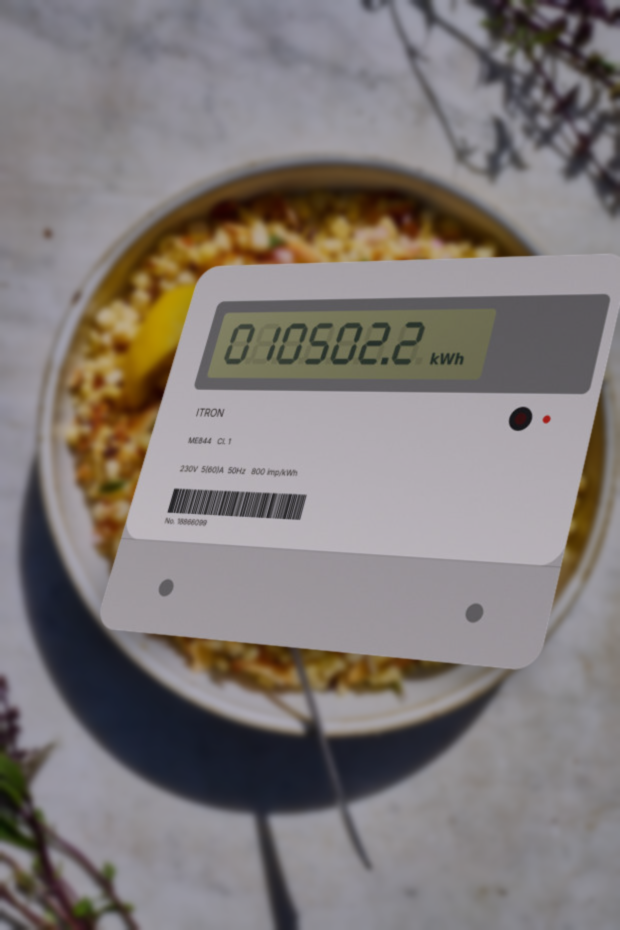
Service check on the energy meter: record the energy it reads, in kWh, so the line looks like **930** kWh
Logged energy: **10502.2** kWh
